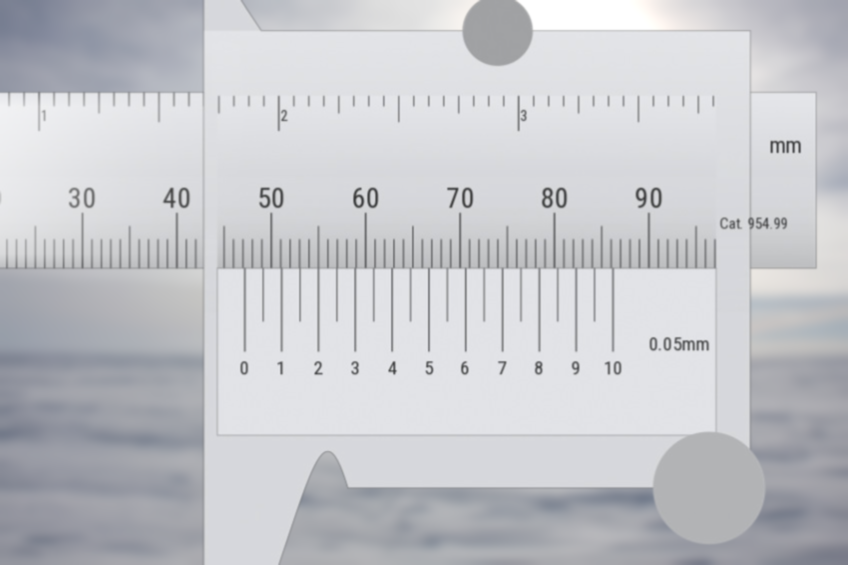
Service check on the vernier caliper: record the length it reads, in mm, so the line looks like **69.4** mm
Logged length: **47.2** mm
